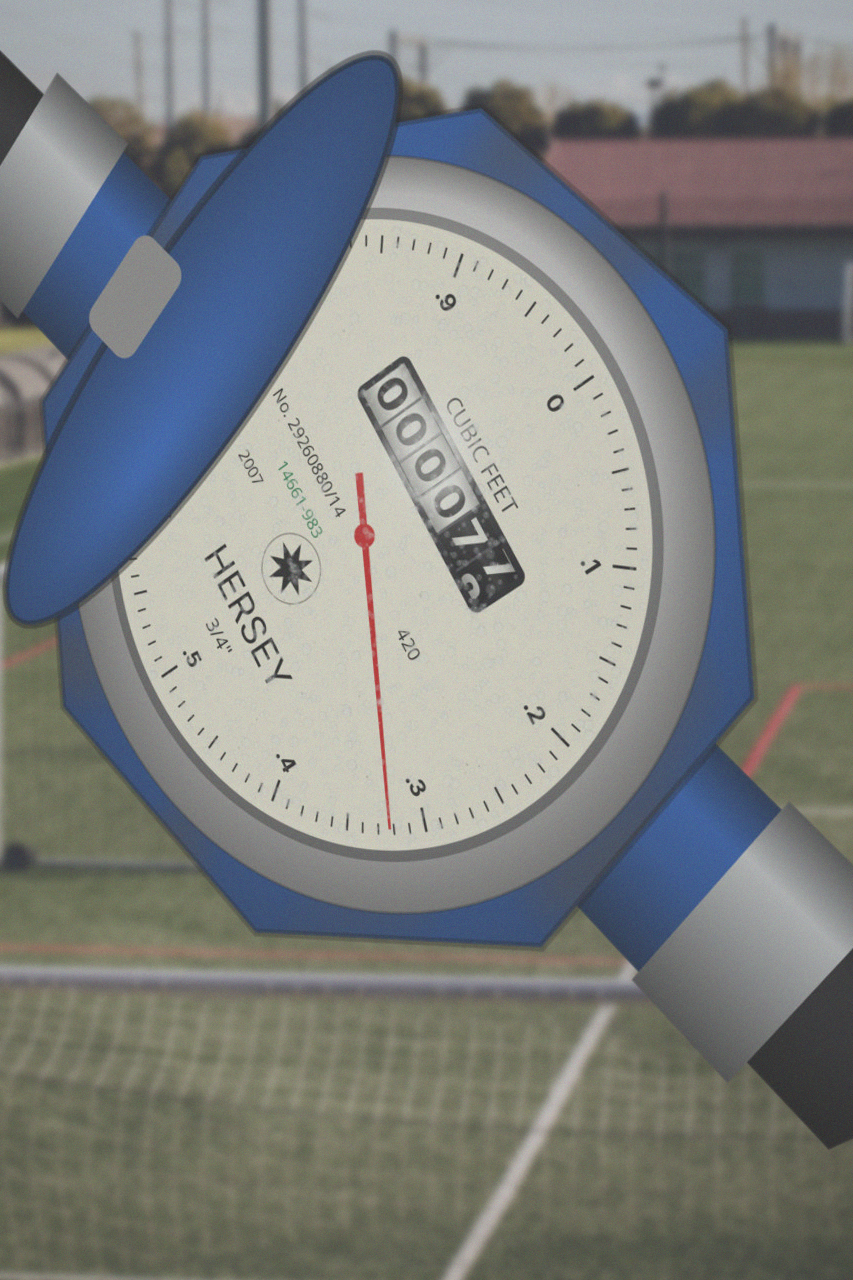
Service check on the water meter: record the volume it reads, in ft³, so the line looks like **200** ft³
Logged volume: **77.32** ft³
